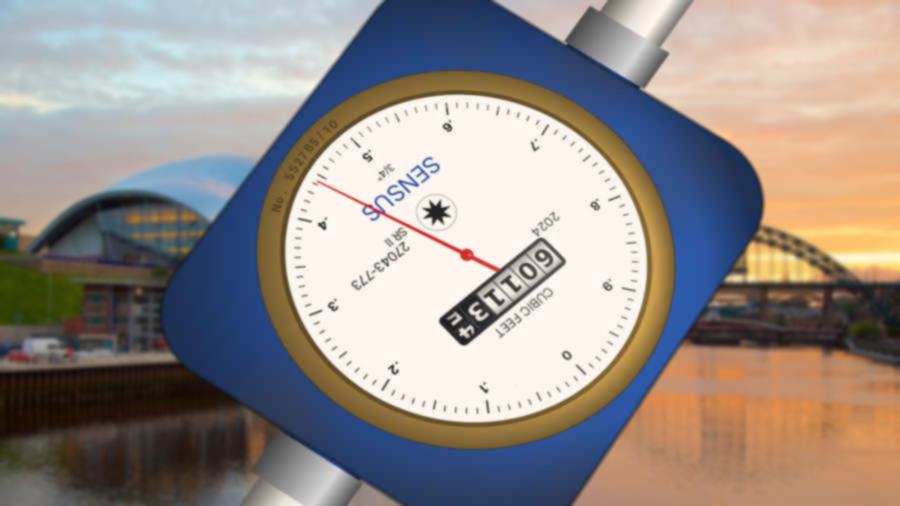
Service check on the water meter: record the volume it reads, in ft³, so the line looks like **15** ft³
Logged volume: **601134.44** ft³
